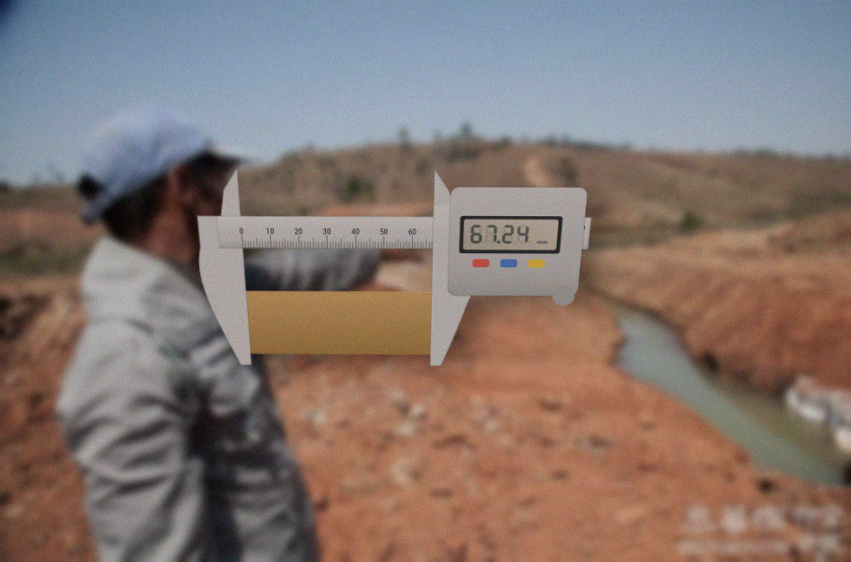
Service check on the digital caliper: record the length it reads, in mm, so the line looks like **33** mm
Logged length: **67.24** mm
